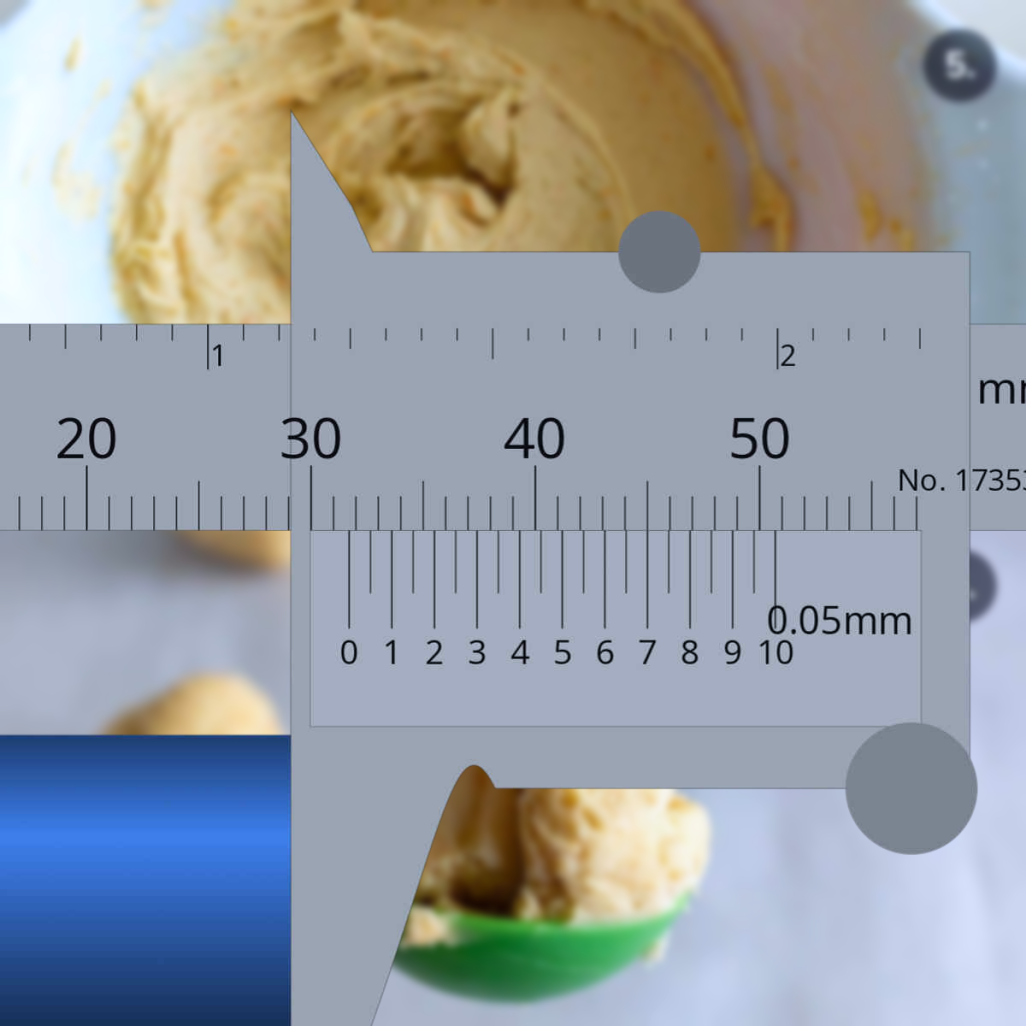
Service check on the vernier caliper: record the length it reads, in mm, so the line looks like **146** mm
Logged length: **31.70** mm
